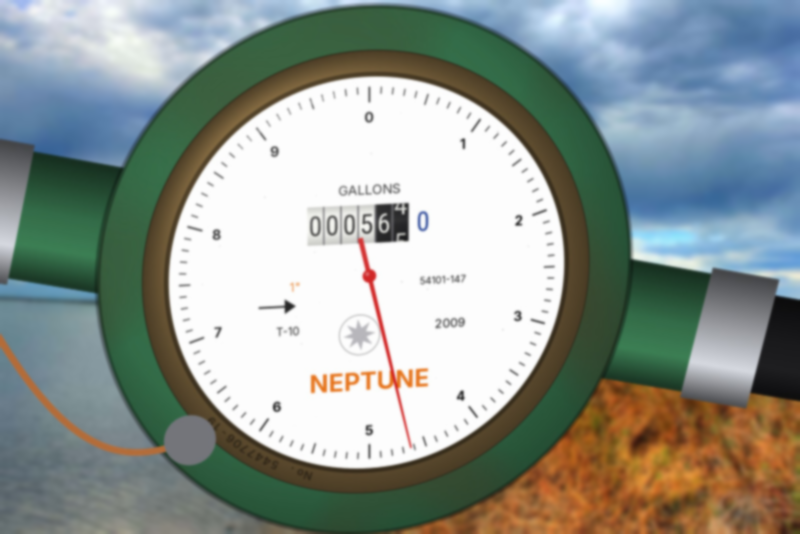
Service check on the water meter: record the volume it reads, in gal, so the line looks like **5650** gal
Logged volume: **5644.6** gal
